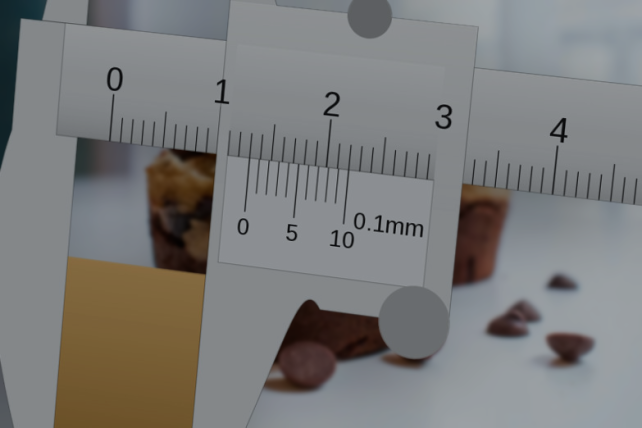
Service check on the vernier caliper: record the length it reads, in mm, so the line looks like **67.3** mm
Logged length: **13.0** mm
